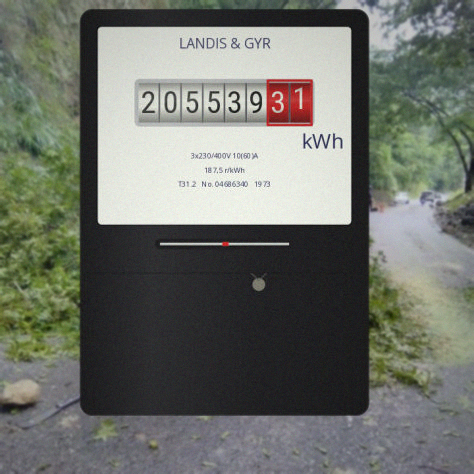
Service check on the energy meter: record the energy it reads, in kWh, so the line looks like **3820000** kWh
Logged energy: **205539.31** kWh
